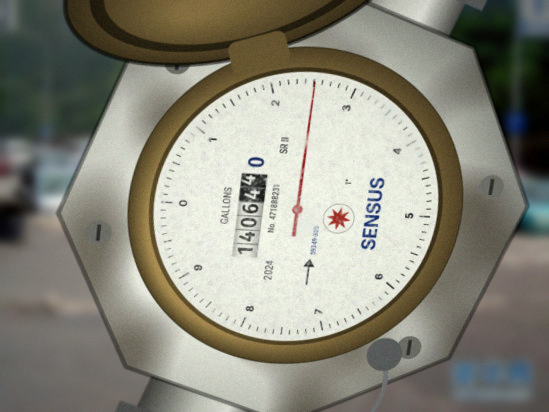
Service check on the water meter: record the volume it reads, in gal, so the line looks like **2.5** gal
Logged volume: **1406442.5** gal
